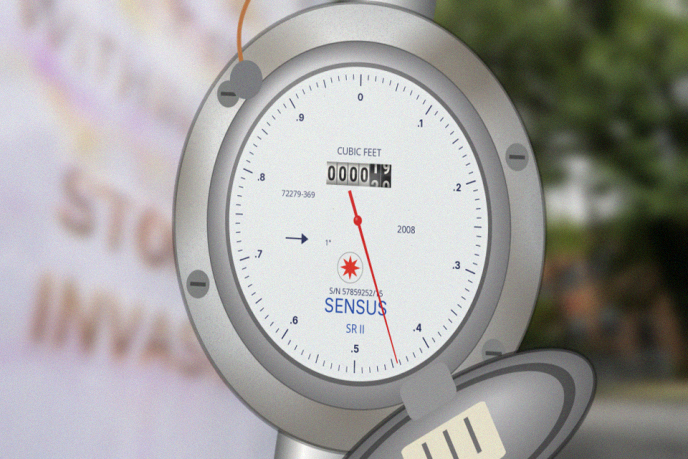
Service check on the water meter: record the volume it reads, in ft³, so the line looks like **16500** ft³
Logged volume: **19.44** ft³
